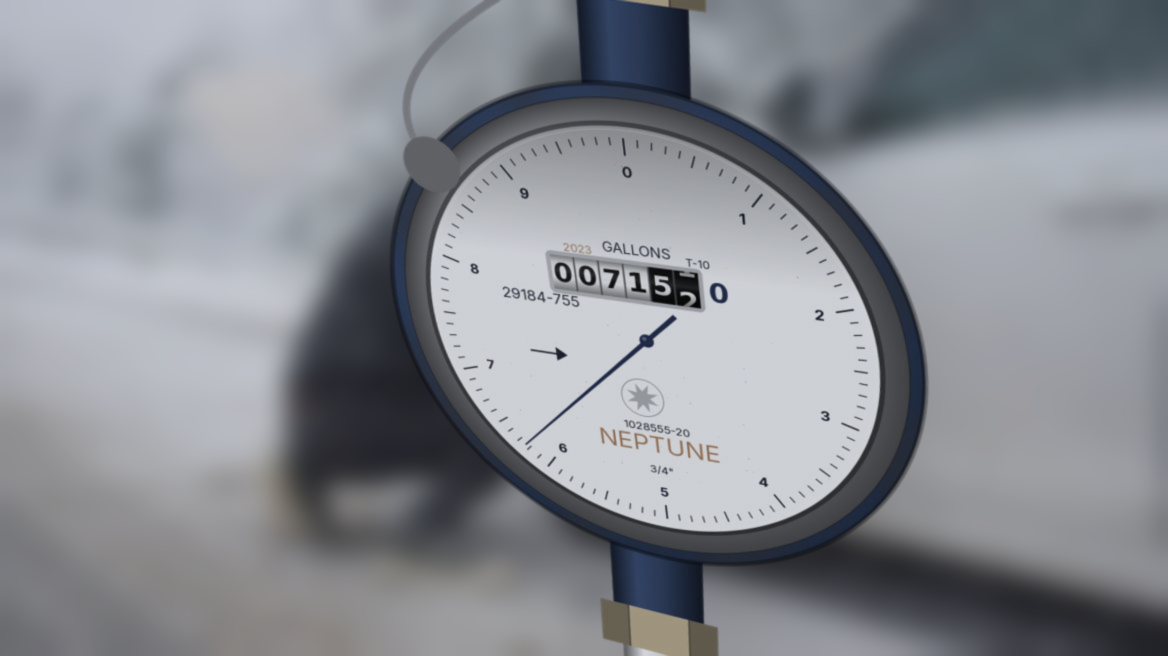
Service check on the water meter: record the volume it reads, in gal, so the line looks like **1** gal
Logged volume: **71516.2** gal
